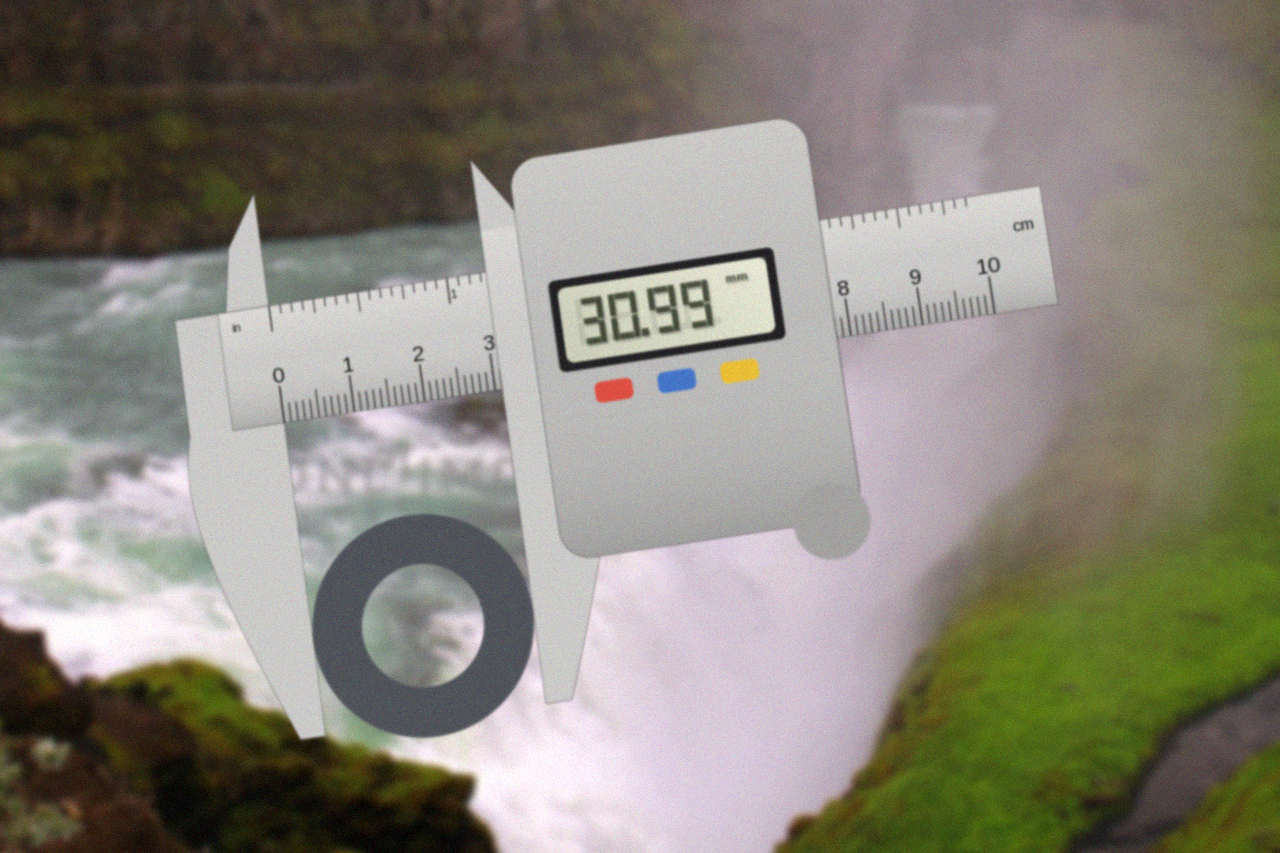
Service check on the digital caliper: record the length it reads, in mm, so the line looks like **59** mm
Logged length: **30.99** mm
